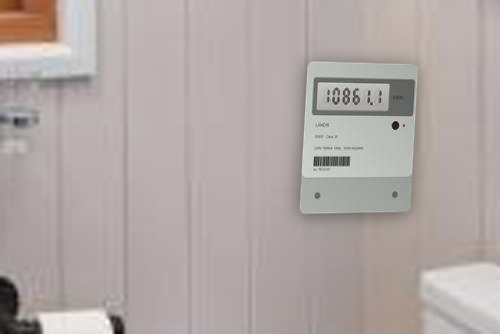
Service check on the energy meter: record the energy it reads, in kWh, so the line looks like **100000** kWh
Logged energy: **10861.1** kWh
